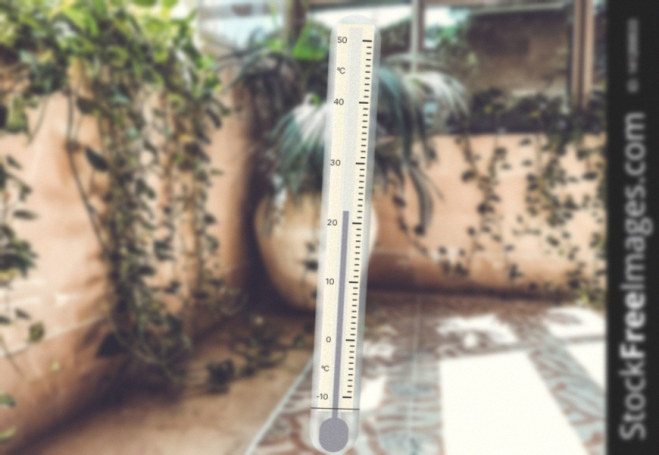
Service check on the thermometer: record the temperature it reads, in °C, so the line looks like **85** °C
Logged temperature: **22** °C
